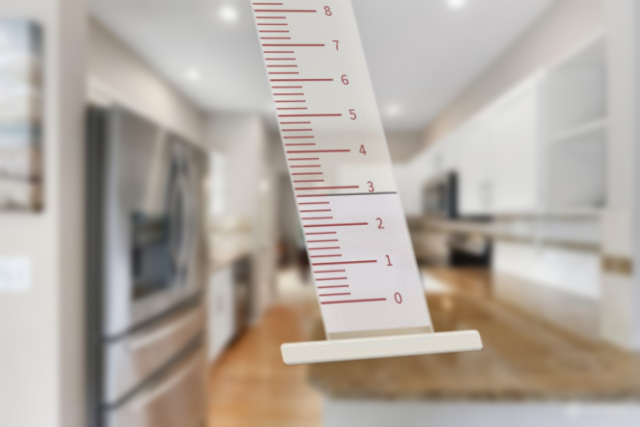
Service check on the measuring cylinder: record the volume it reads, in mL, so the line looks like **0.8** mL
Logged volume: **2.8** mL
